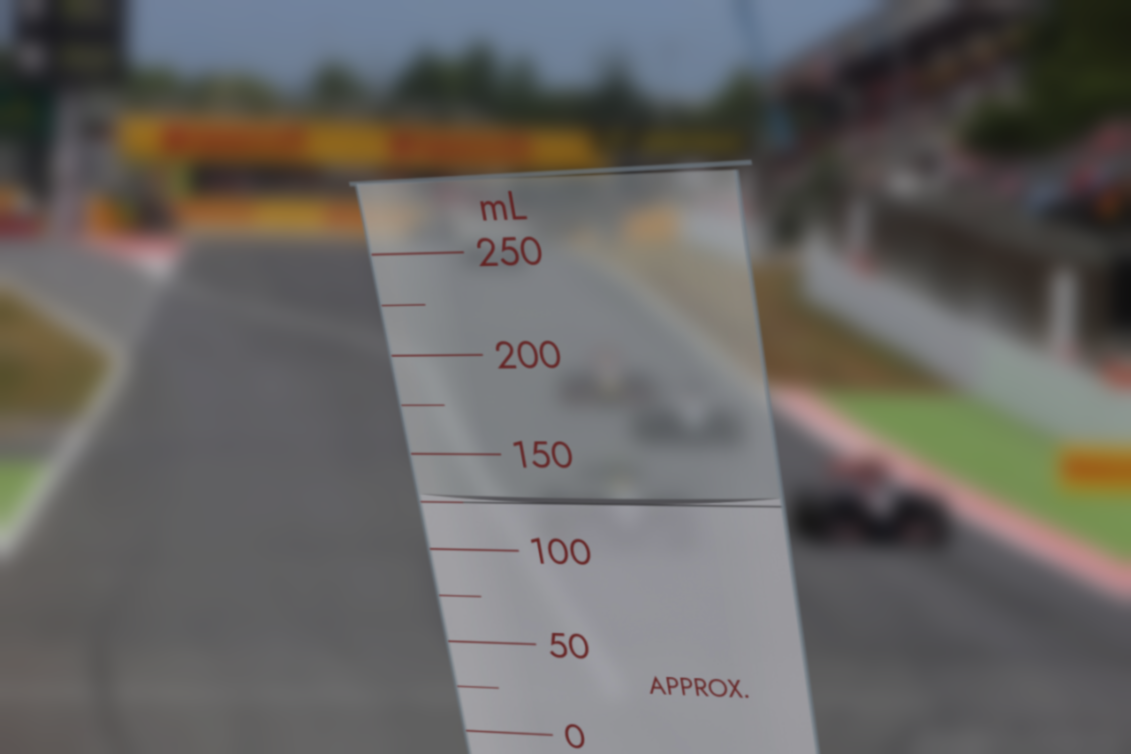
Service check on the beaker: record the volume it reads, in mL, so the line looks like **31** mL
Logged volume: **125** mL
